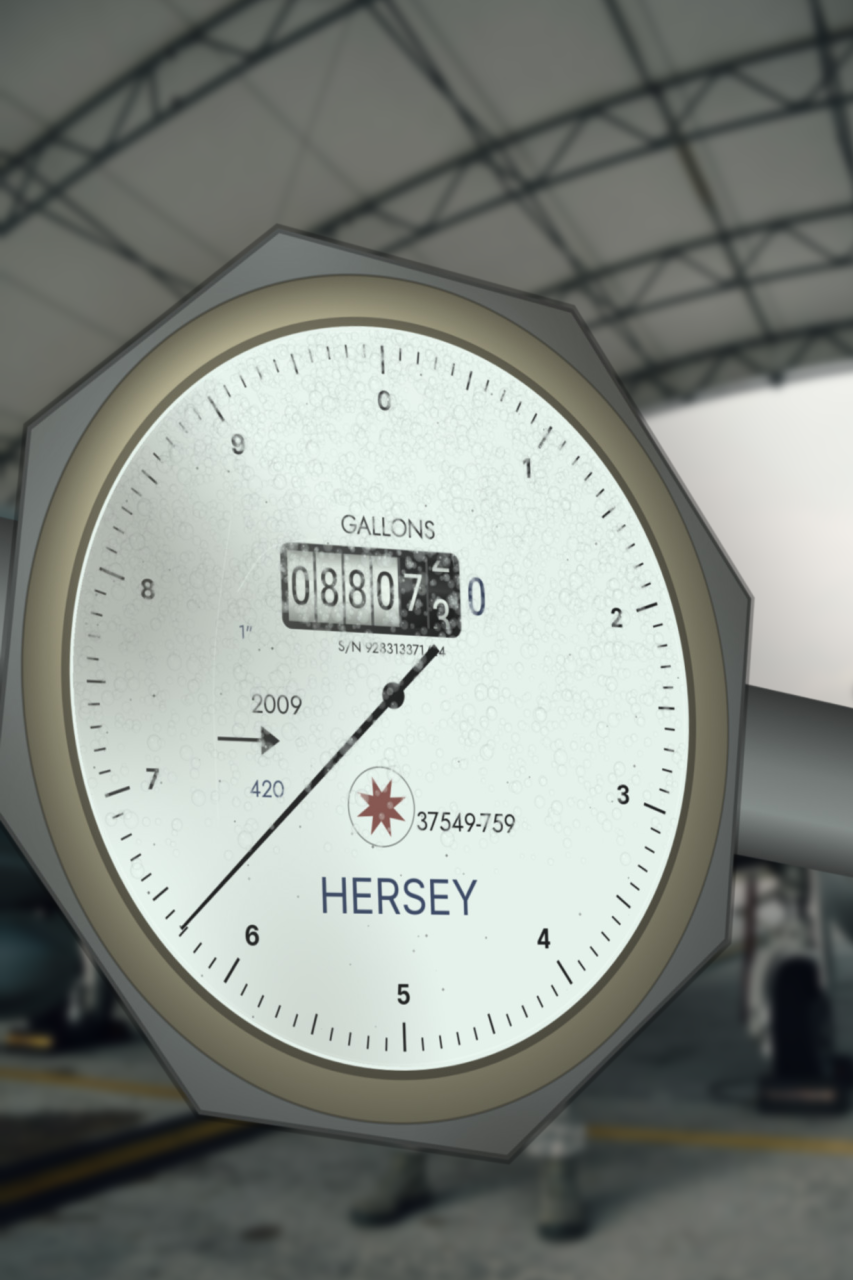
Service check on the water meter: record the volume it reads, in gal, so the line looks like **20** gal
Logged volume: **880726.3** gal
